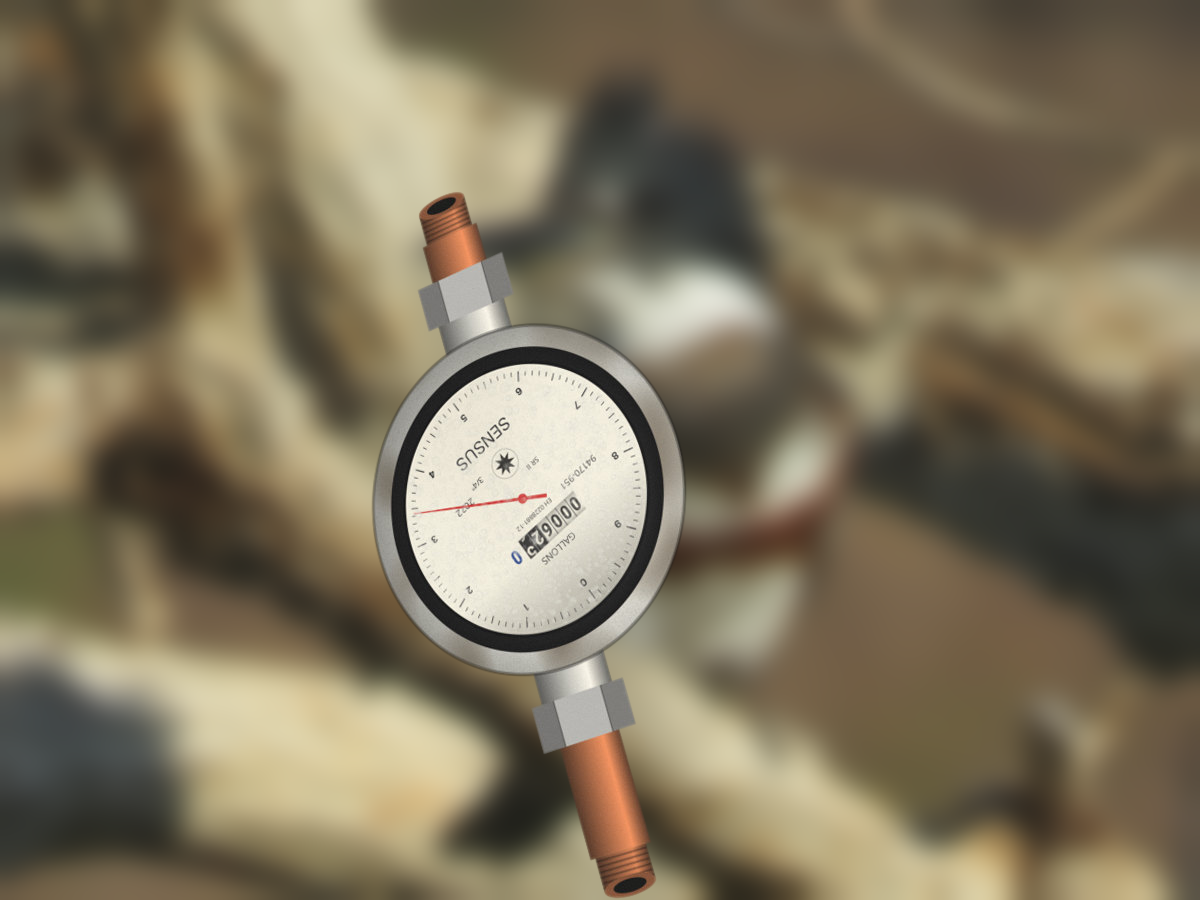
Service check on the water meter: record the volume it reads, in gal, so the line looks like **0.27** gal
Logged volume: **6253.4** gal
